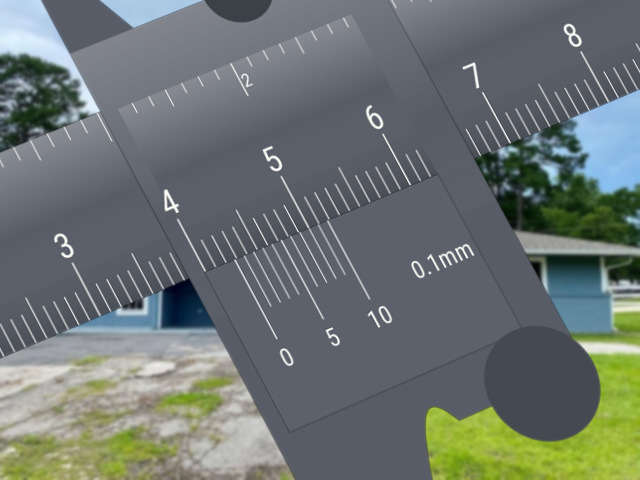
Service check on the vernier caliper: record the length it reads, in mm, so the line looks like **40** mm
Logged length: **42.8** mm
